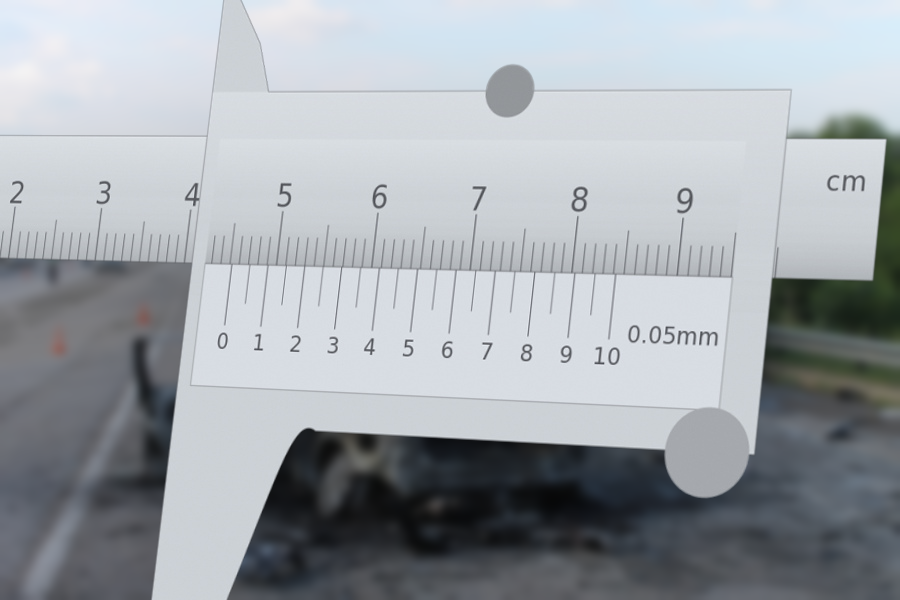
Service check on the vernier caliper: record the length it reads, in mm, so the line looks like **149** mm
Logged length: **45.2** mm
